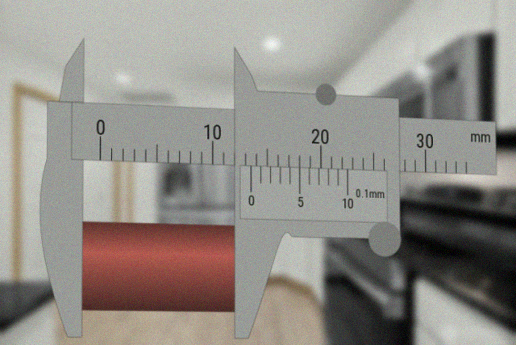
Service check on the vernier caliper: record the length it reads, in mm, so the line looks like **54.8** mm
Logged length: **13.5** mm
